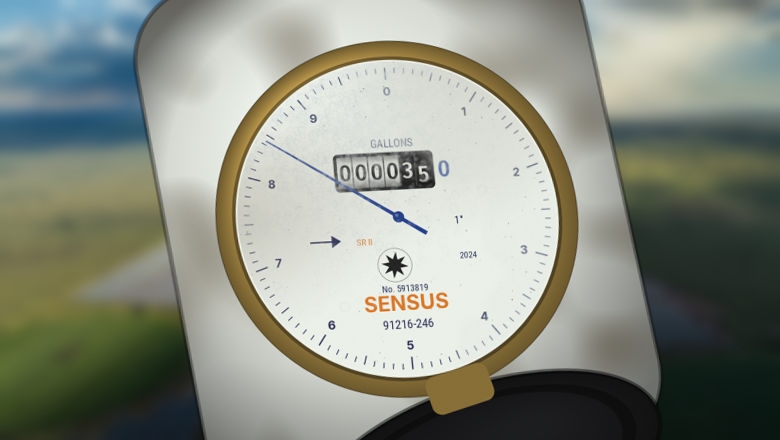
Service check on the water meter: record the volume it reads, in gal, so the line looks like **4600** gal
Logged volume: **348.4** gal
